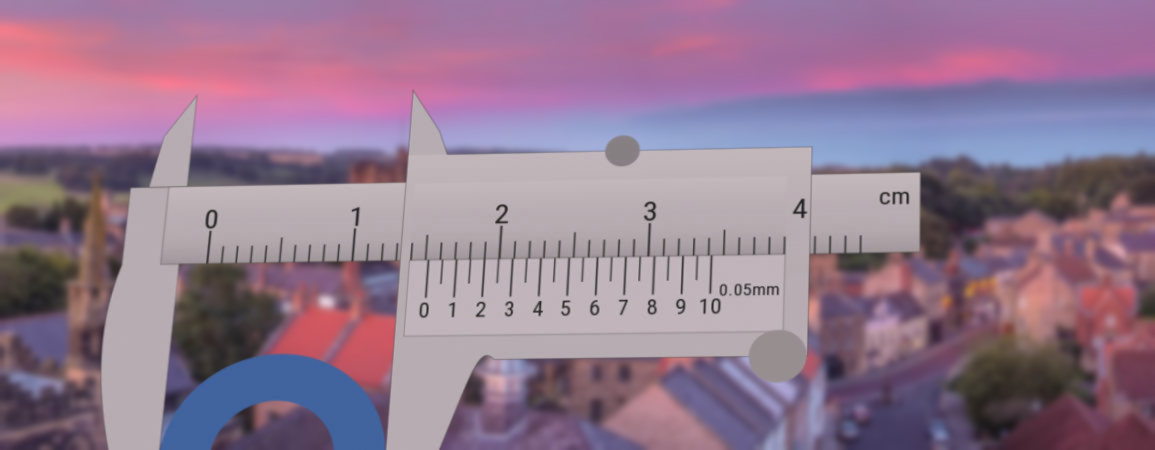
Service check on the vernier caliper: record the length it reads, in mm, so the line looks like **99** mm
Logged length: **15.2** mm
